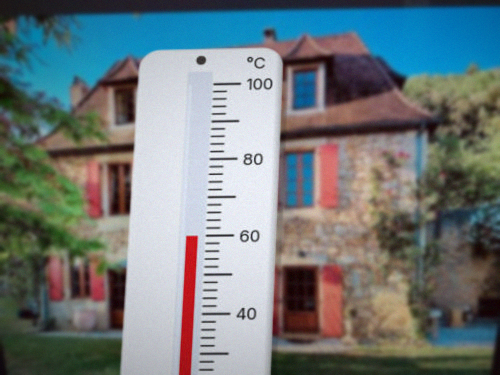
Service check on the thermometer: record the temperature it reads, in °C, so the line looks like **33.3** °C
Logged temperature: **60** °C
